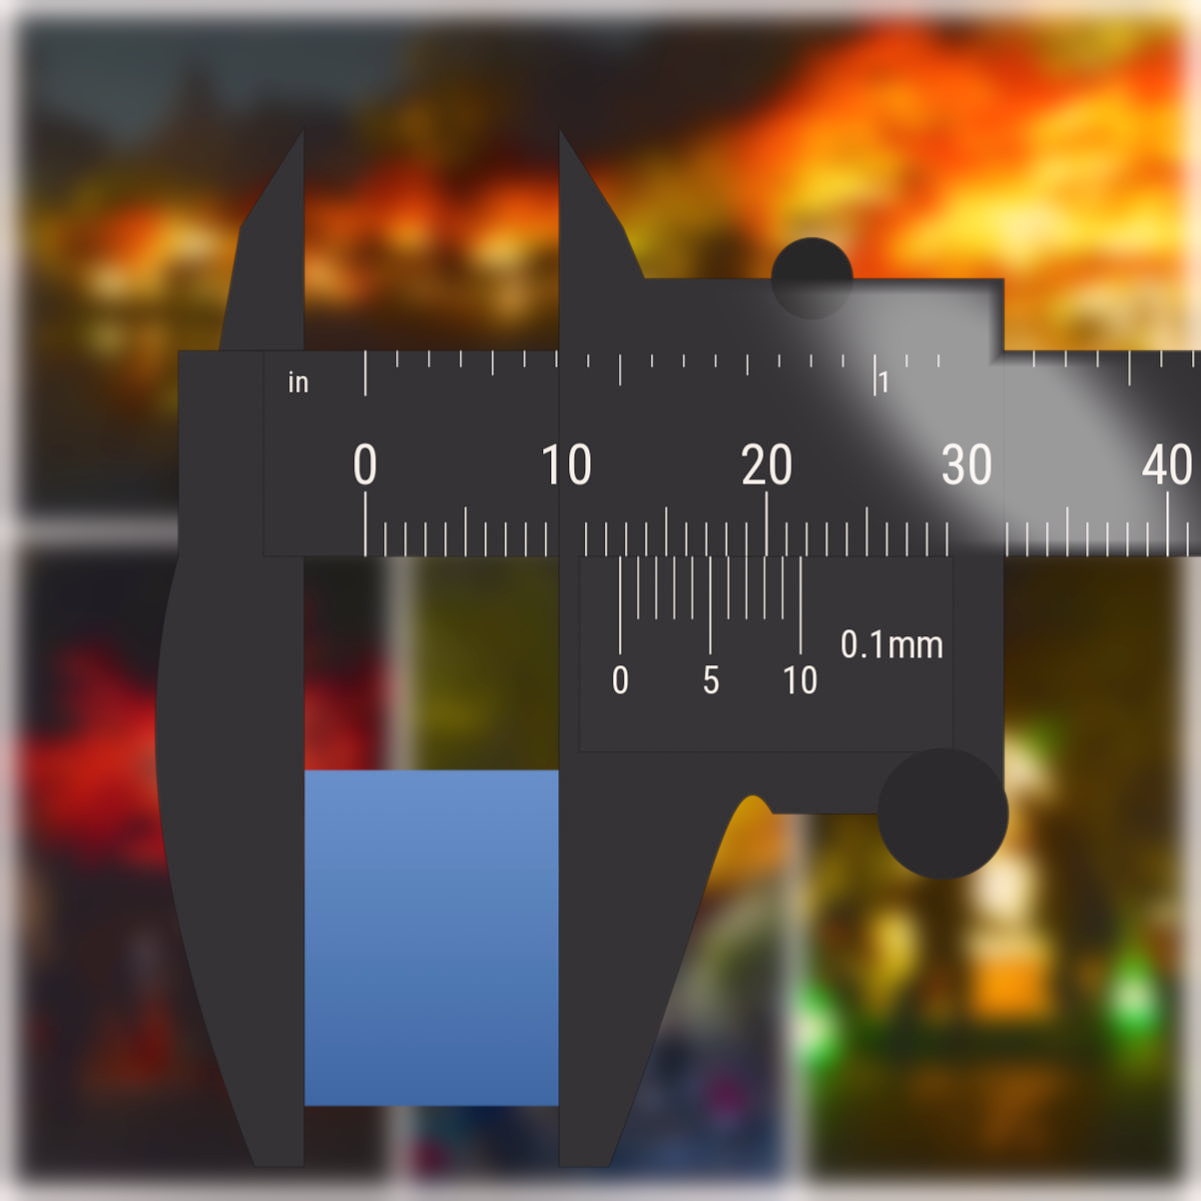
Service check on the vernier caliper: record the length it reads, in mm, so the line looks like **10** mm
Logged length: **12.7** mm
